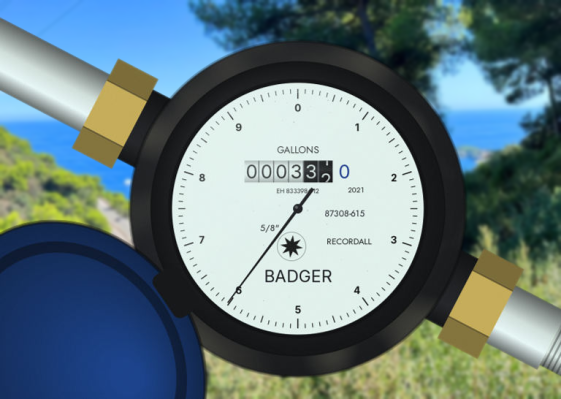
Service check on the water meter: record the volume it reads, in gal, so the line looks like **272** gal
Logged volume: **3316.0** gal
